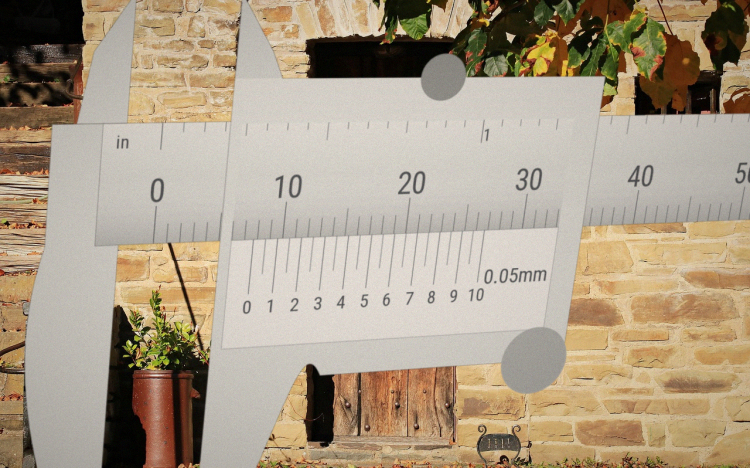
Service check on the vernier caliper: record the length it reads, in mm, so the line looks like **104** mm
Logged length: **7.7** mm
